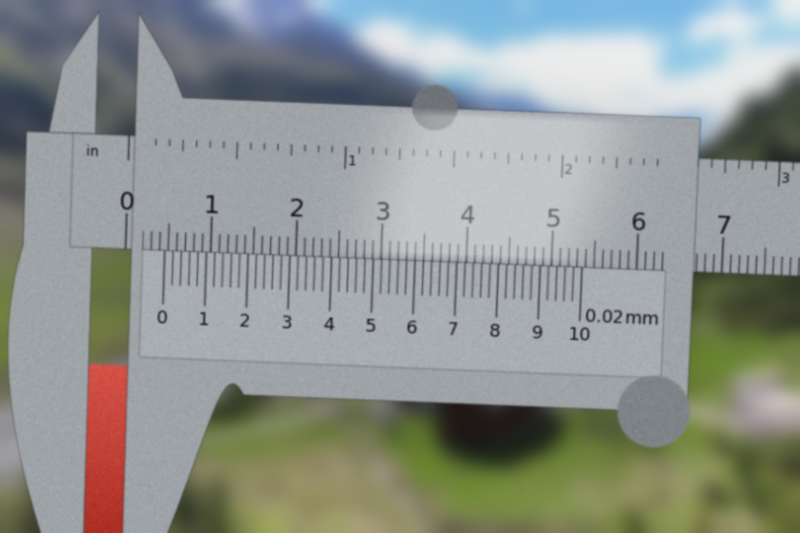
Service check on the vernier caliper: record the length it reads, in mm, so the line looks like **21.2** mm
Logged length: **4.6** mm
